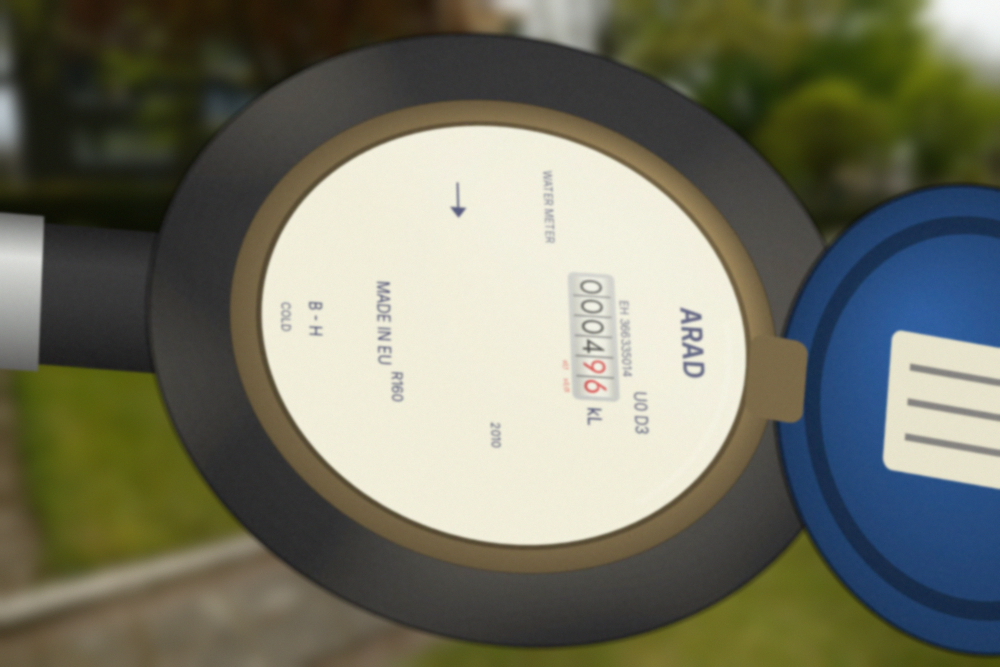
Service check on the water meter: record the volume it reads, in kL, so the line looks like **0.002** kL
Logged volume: **4.96** kL
